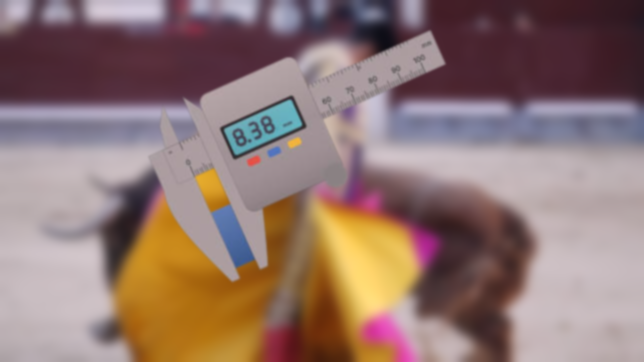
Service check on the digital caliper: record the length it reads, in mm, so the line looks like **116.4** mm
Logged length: **8.38** mm
